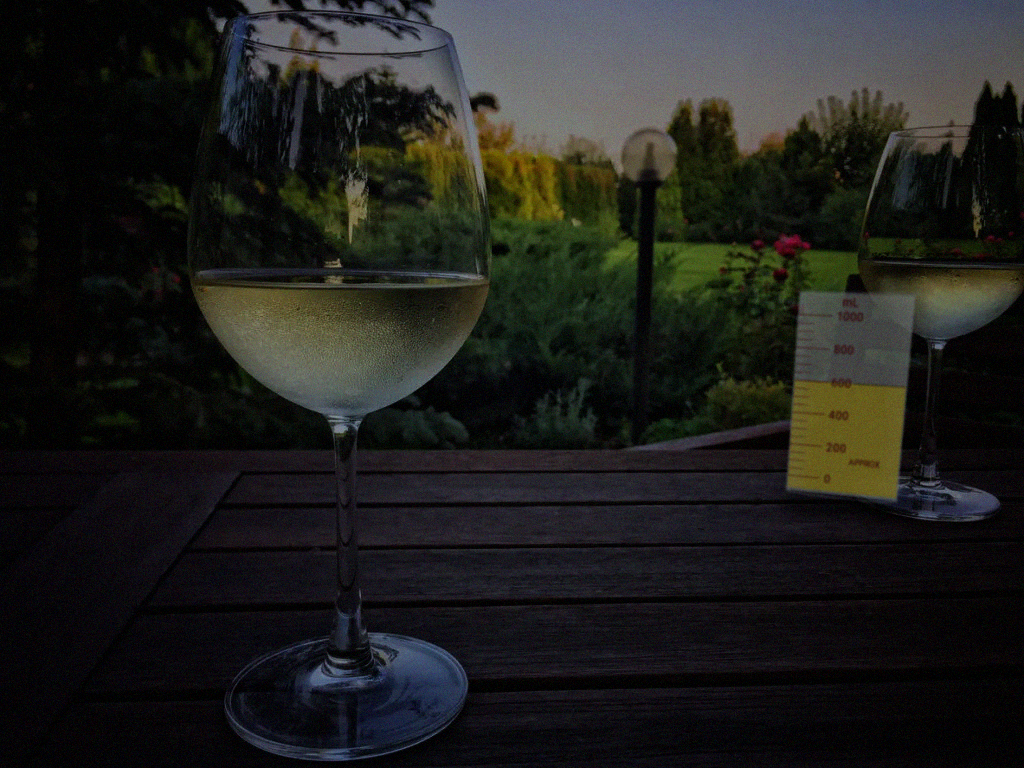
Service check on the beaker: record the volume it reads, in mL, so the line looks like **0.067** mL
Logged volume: **600** mL
